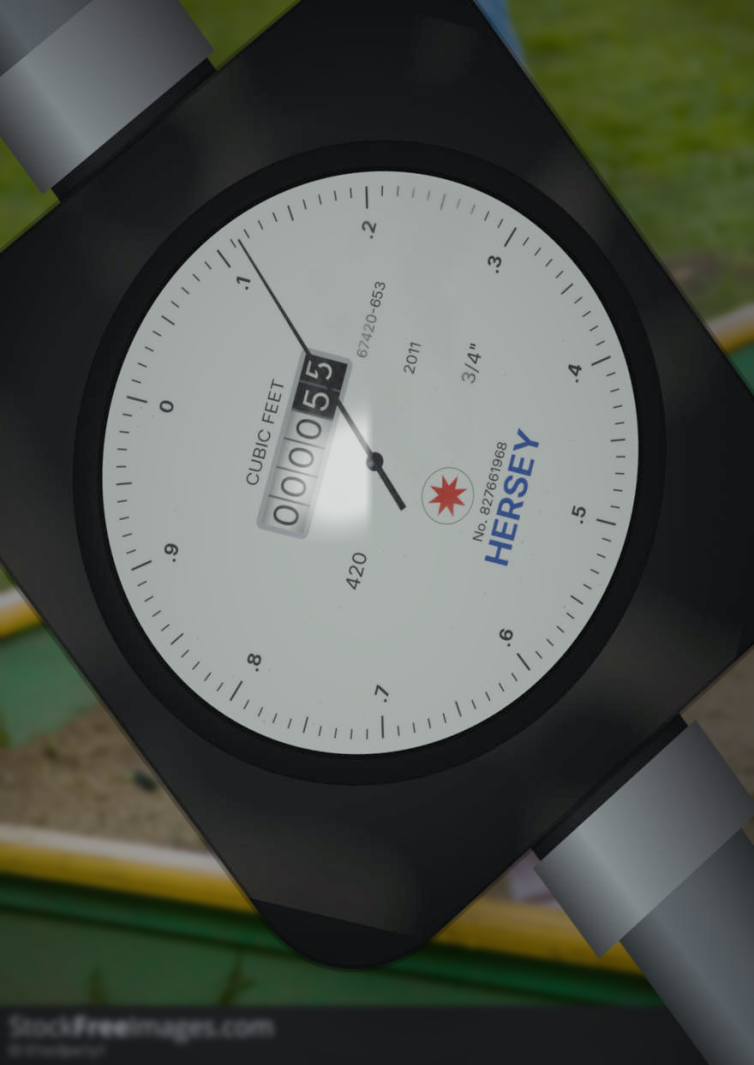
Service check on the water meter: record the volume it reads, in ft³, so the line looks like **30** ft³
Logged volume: **55.11** ft³
